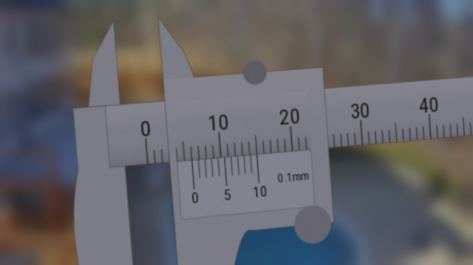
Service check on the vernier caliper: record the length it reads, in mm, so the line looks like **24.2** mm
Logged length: **6.0** mm
